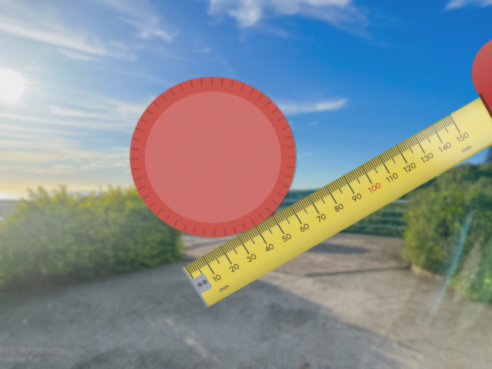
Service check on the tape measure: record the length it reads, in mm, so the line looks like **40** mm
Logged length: **80** mm
